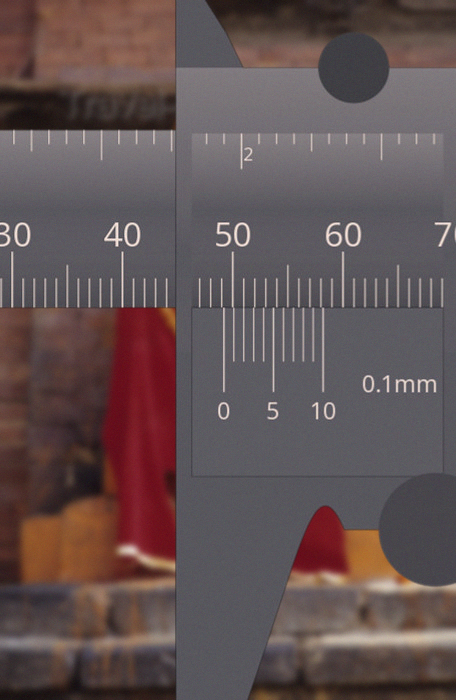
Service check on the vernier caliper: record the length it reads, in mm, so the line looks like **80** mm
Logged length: **49.2** mm
